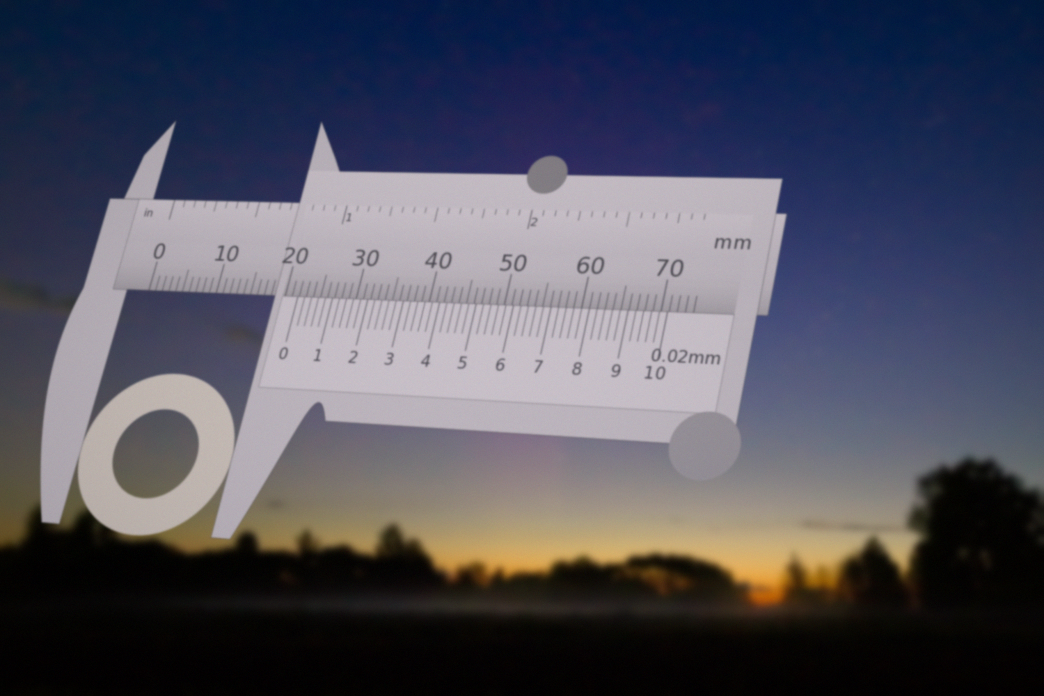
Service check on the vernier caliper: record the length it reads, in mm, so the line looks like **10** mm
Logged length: **21.8** mm
